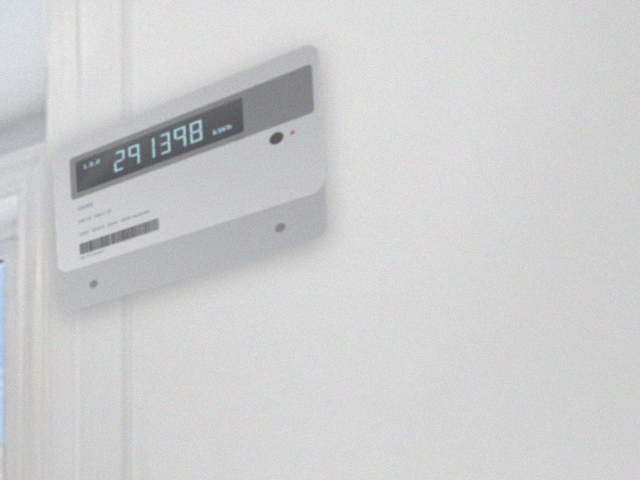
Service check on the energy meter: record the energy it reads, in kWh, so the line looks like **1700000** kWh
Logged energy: **291398** kWh
